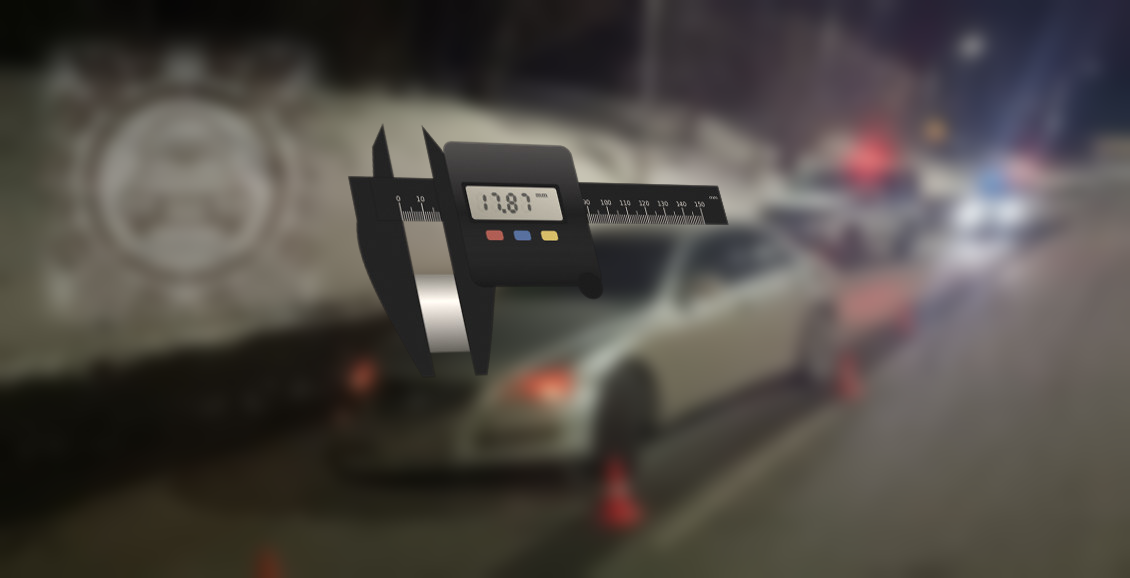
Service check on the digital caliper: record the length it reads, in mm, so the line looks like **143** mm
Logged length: **17.87** mm
